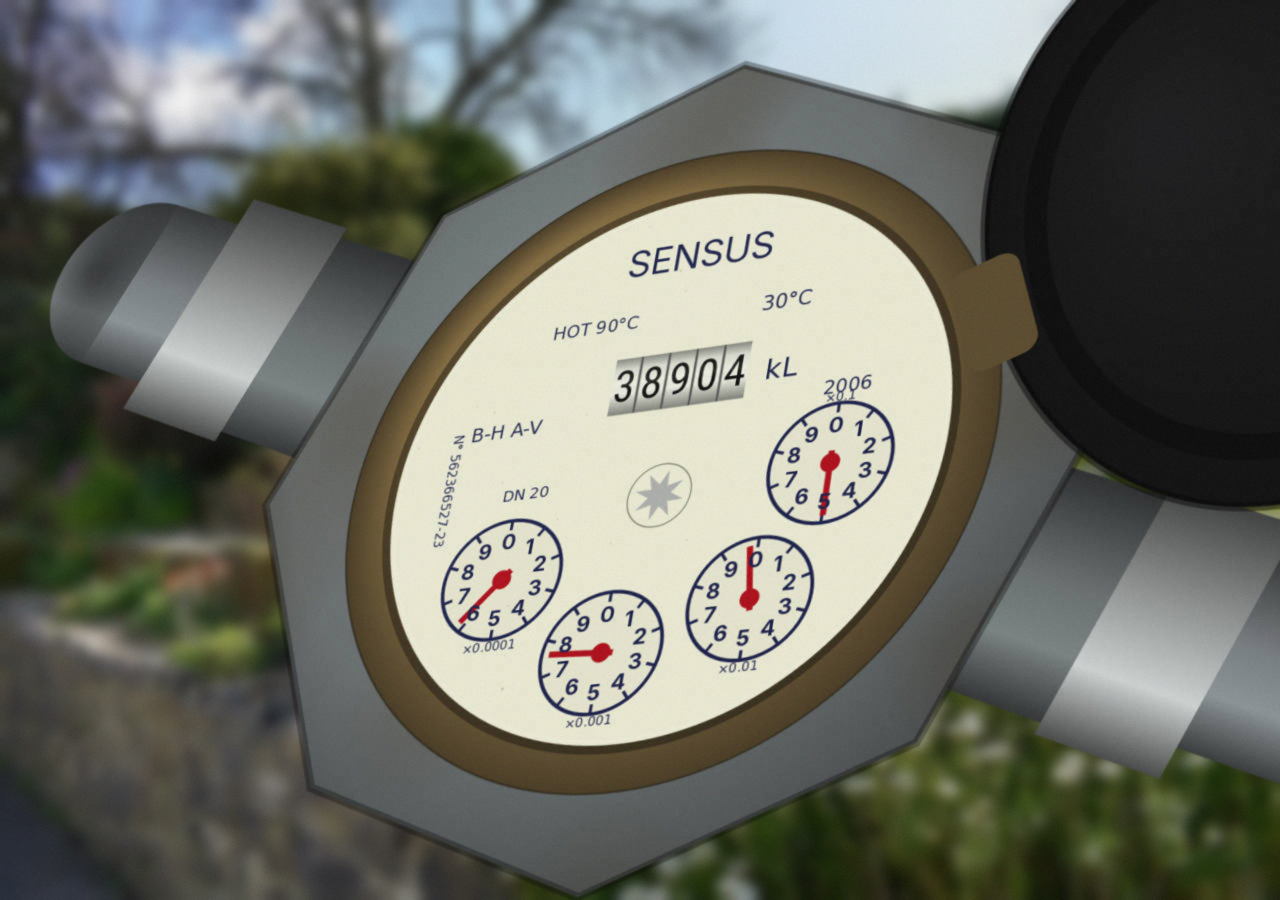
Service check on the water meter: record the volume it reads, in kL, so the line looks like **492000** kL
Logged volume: **38904.4976** kL
